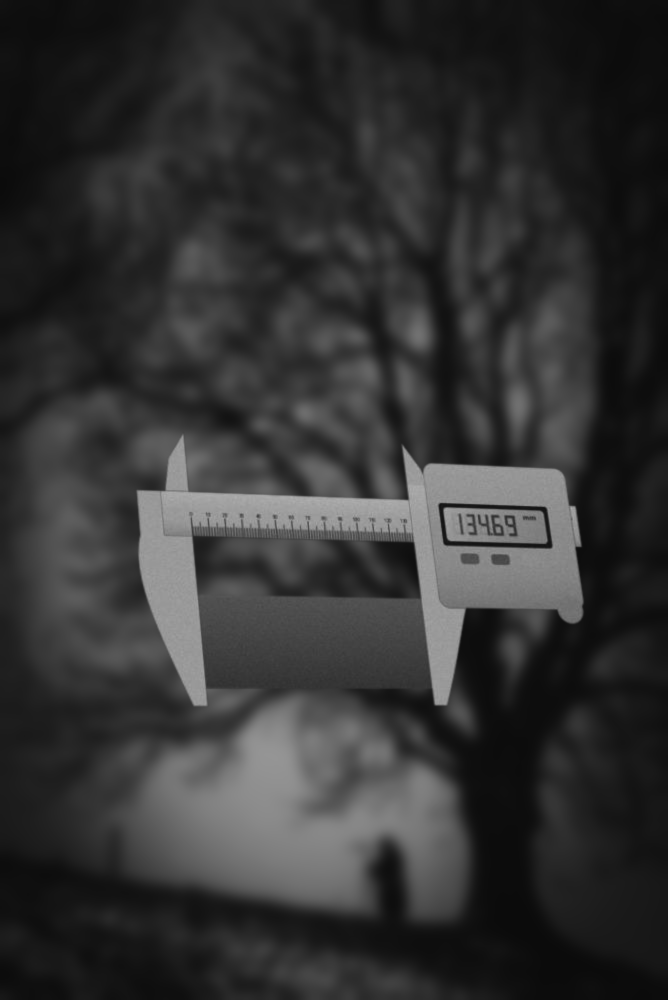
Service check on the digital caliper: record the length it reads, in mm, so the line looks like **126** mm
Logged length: **134.69** mm
